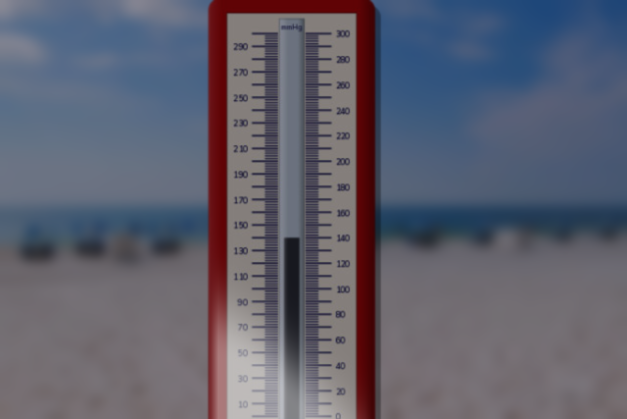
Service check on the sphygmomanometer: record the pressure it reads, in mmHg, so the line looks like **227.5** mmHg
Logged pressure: **140** mmHg
